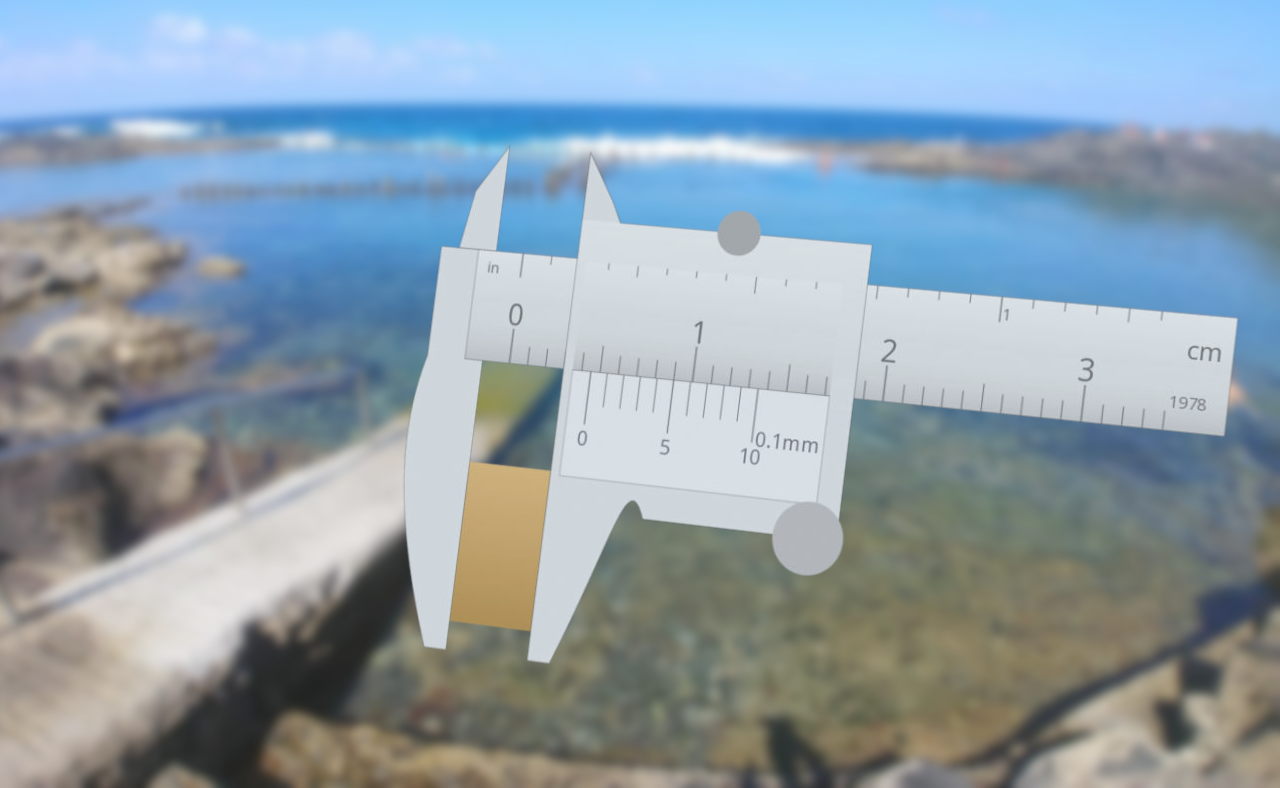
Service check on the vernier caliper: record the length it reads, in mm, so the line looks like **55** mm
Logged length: **4.5** mm
